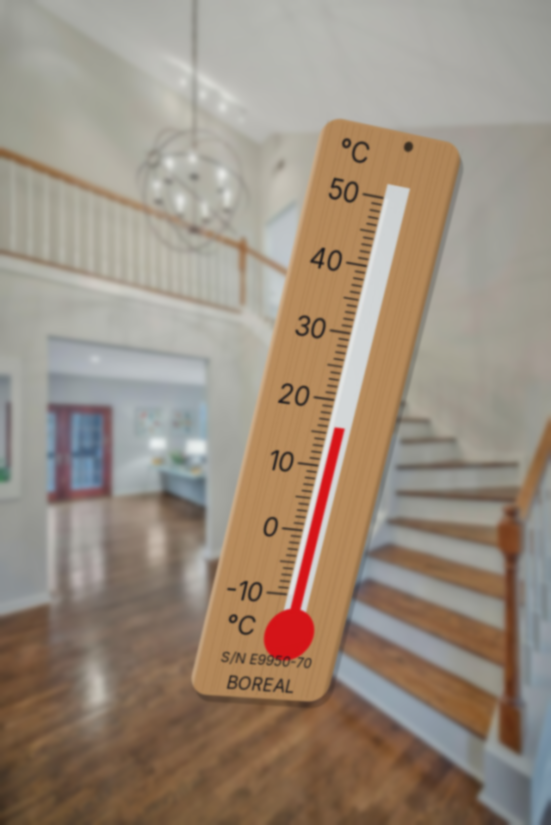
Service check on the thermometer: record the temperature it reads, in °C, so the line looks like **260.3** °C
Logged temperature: **16** °C
